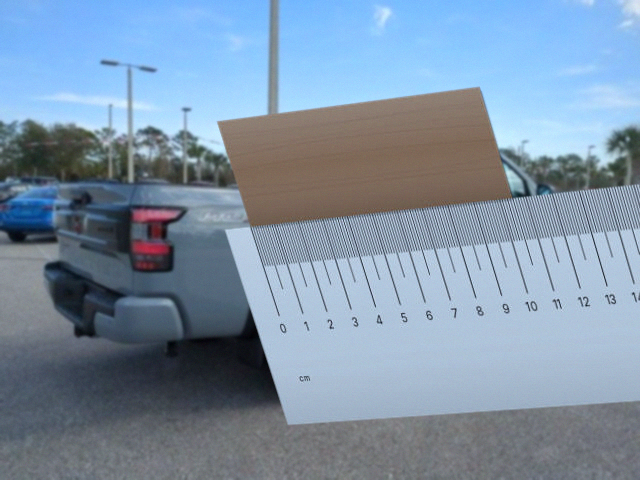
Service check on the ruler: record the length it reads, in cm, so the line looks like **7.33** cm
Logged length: **10.5** cm
